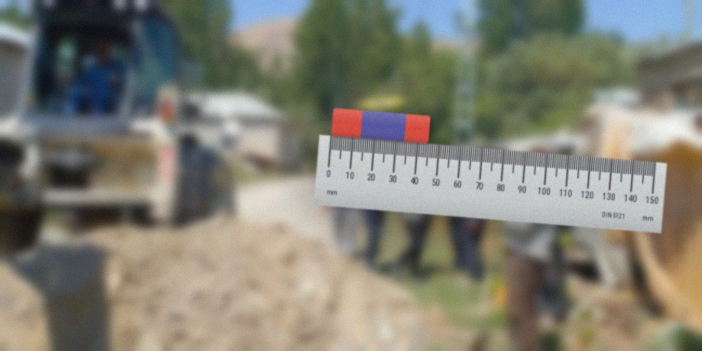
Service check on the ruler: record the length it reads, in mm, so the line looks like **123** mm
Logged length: **45** mm
